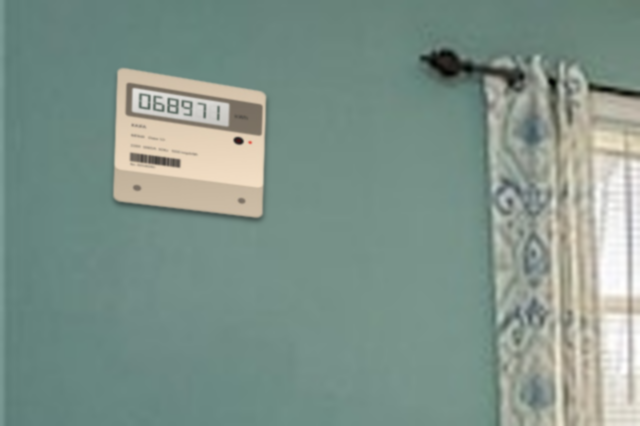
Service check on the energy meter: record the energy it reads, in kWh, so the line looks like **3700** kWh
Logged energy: **68971** kWh
